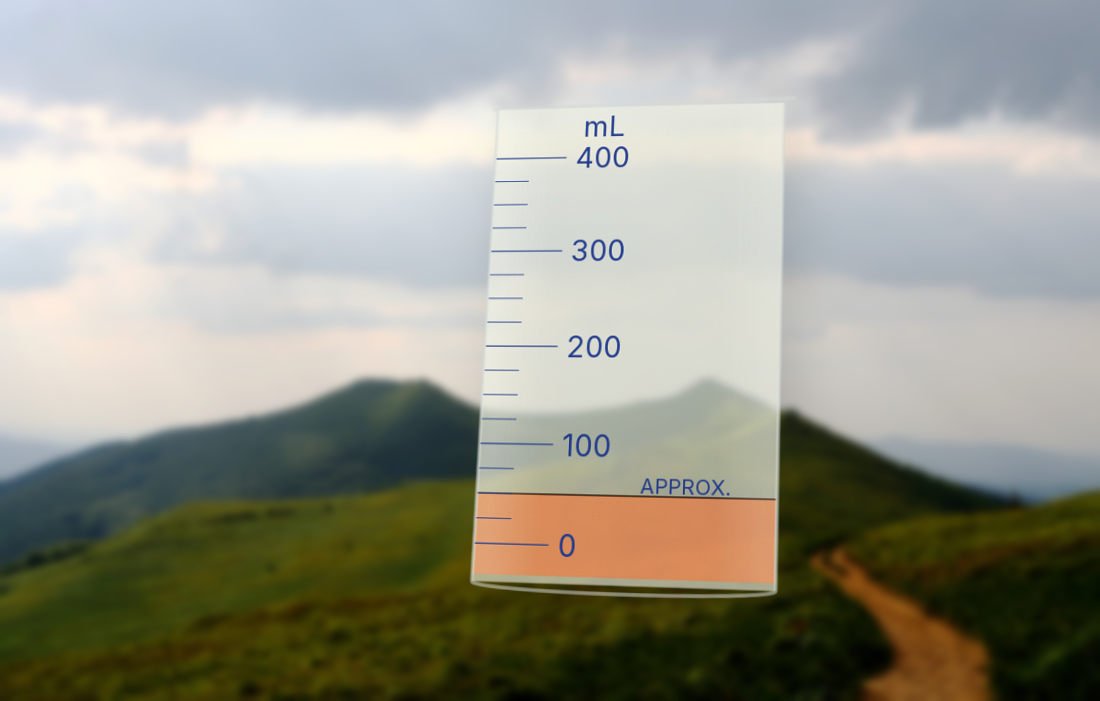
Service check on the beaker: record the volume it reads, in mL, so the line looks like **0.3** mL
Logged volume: **50** mL
